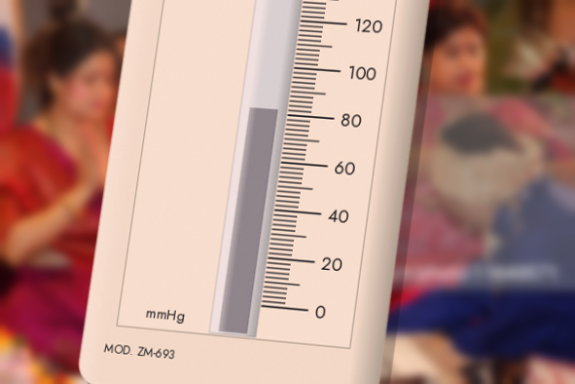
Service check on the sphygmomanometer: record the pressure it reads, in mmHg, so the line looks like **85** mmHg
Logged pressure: **82** mmHg
